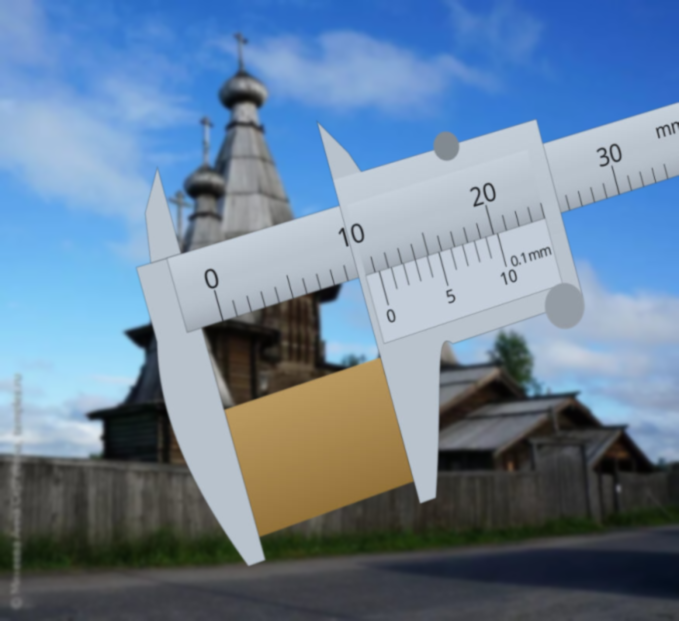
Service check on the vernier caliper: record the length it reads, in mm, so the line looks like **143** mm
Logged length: **11.3** mm
